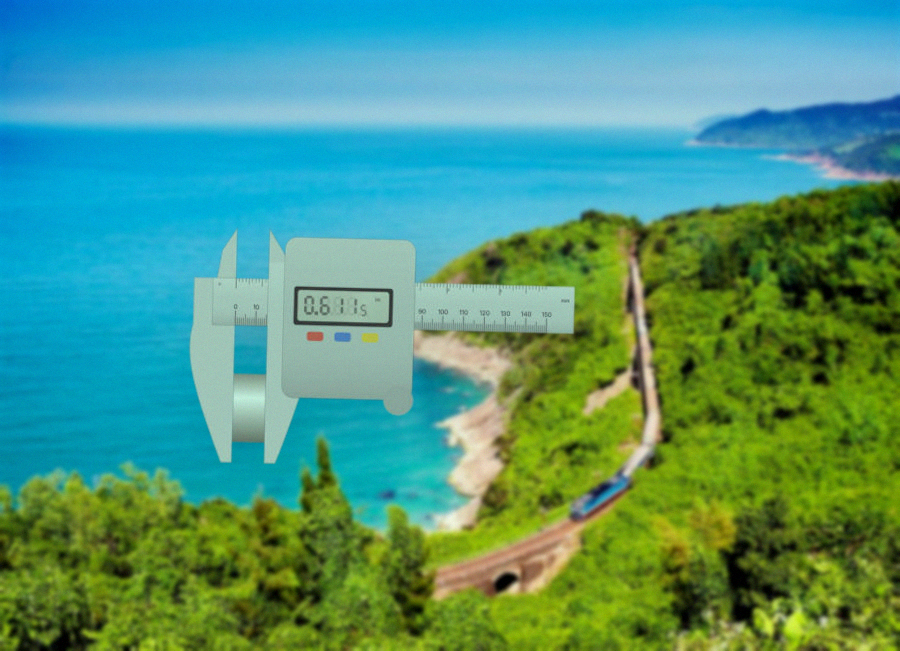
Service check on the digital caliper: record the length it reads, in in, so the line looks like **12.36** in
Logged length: **0.6115** in
